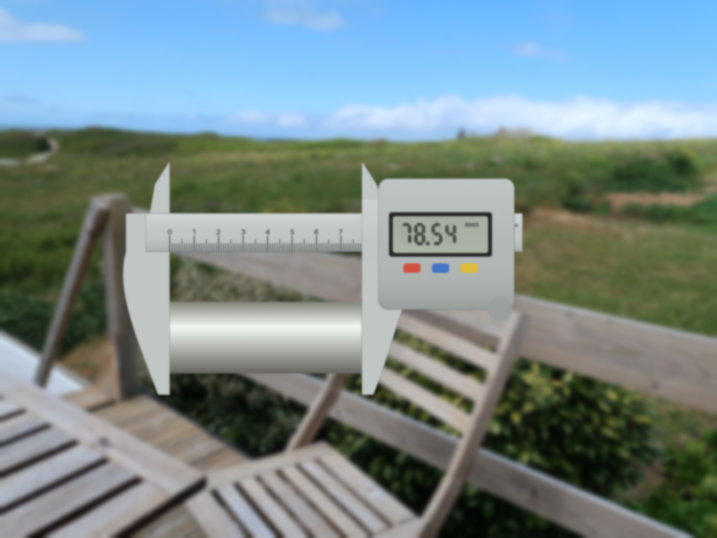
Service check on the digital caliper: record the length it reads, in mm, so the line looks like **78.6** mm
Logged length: **78.54** mm
